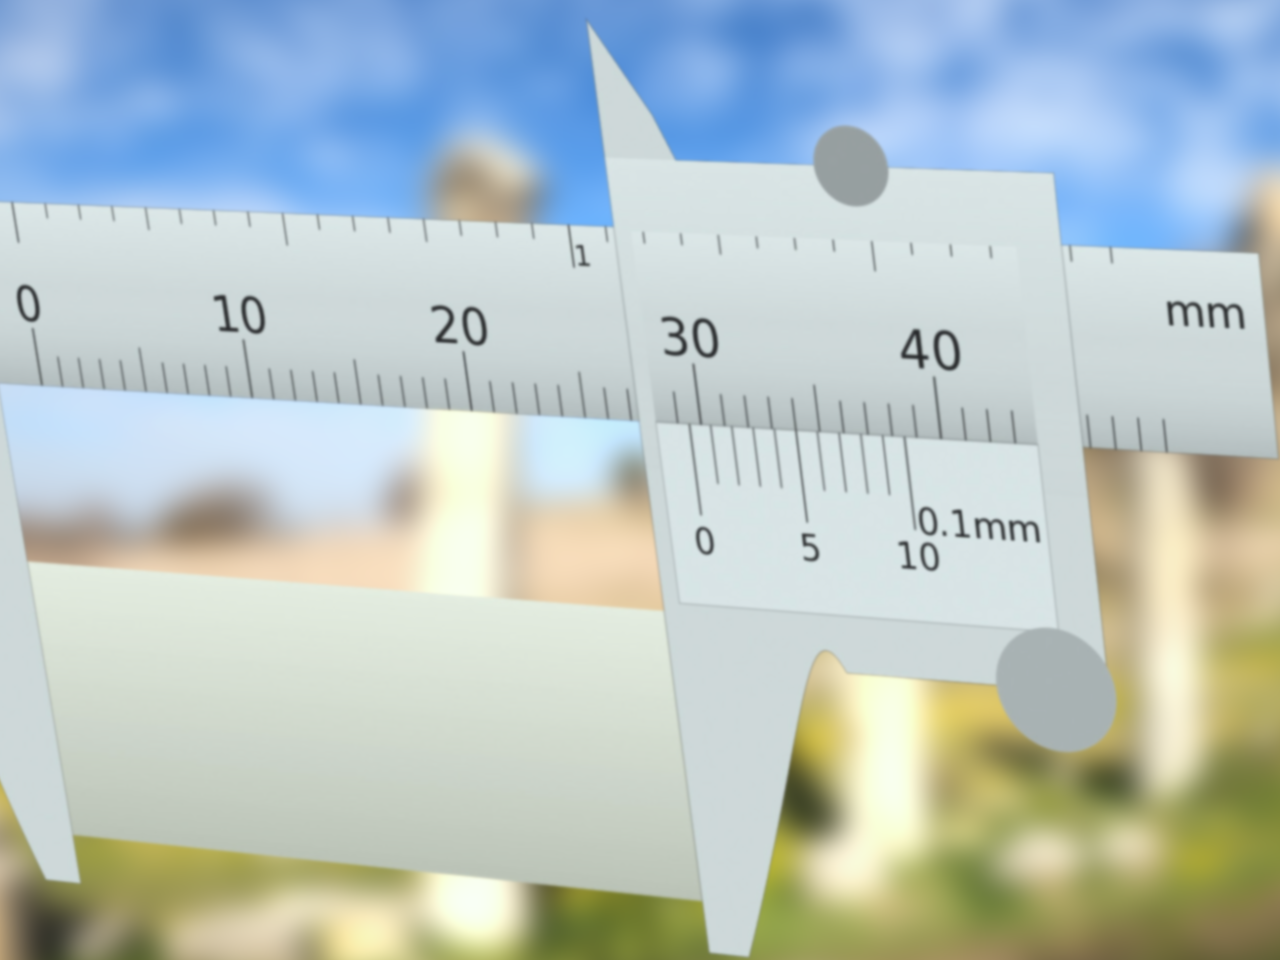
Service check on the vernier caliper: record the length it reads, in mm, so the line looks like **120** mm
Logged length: **29.5** mm
